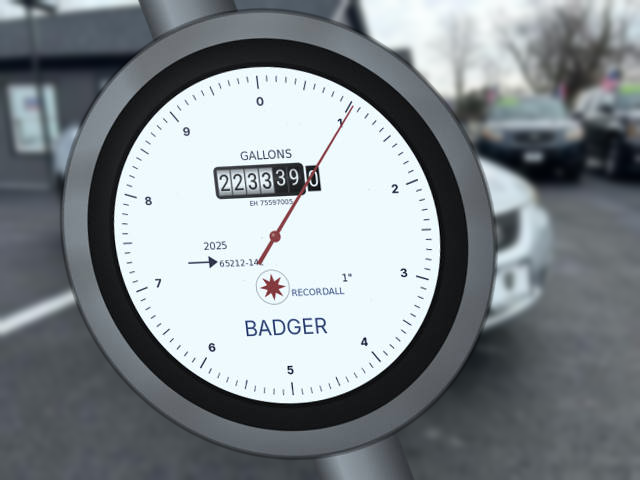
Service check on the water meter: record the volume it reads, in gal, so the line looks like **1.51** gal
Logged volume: **2233391.0** gal
